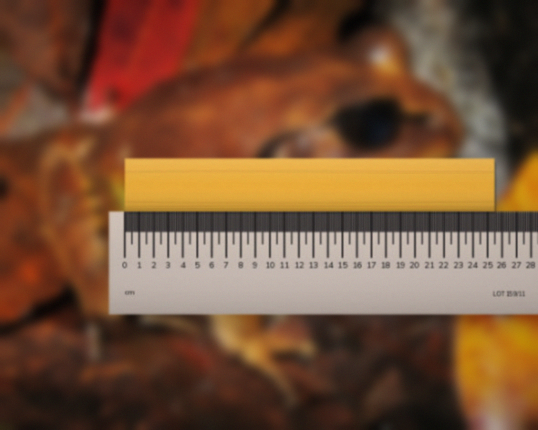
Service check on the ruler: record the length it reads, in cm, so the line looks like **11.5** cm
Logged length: **25.5** cm
